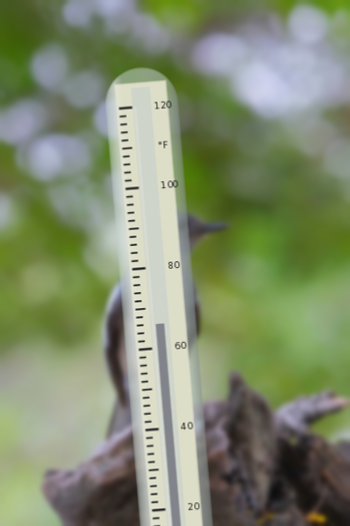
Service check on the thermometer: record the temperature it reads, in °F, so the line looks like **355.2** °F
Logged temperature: **66** °F
